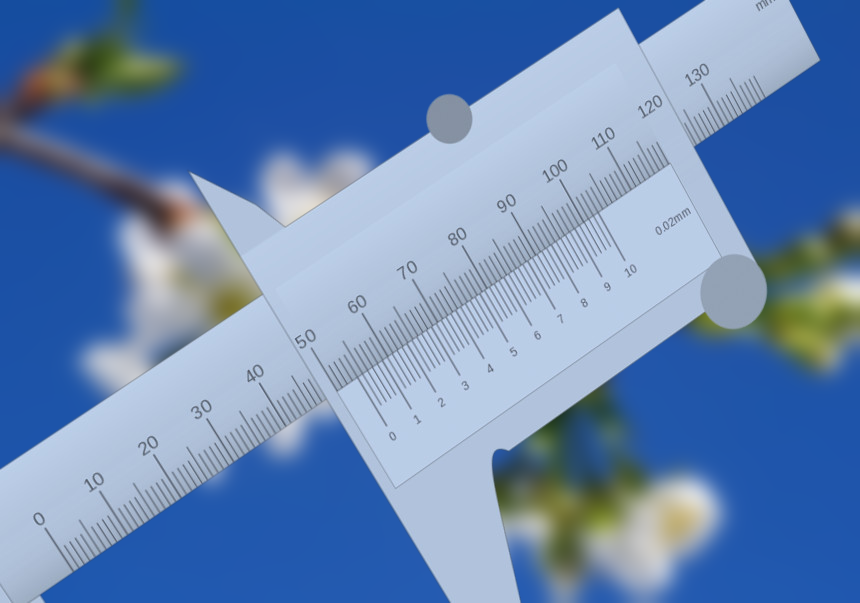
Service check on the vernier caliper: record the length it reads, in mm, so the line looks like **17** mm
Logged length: **54.0** mm
